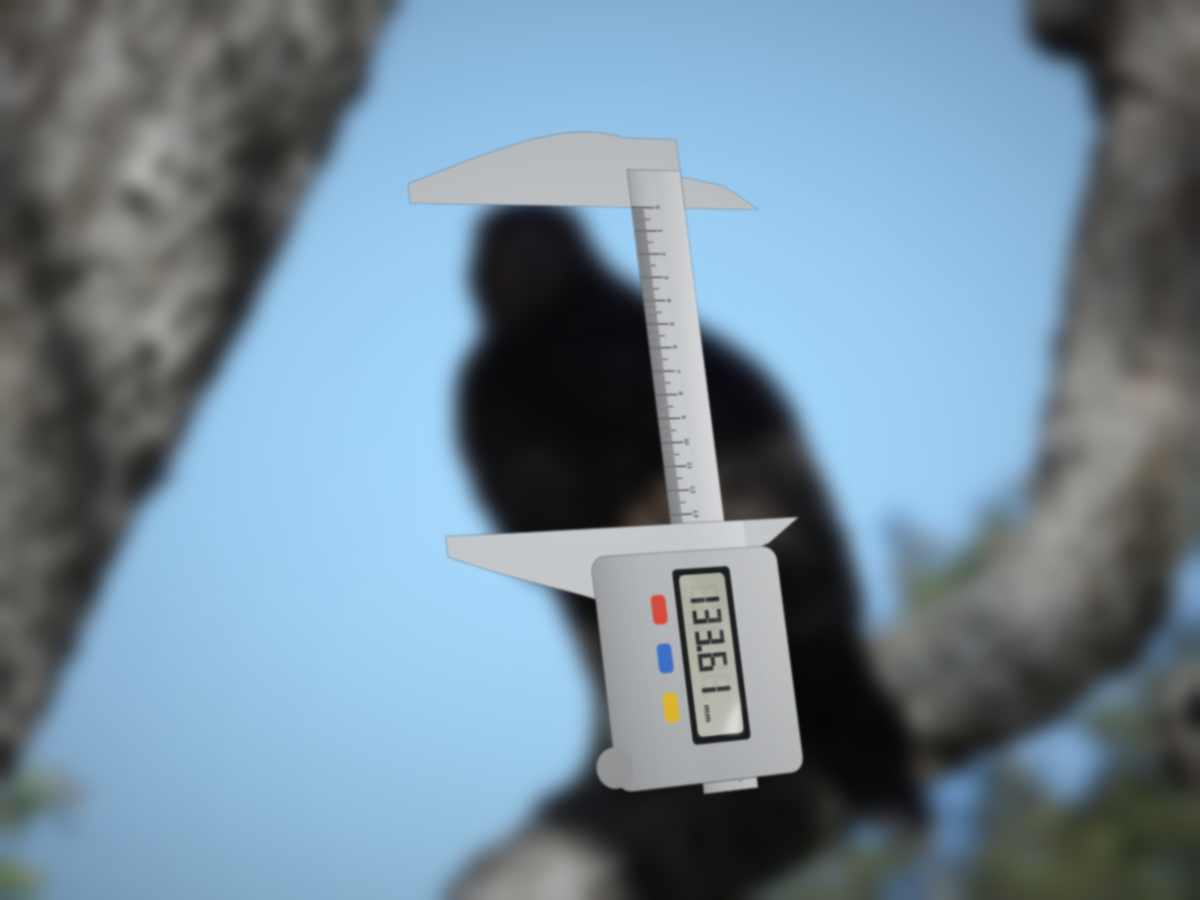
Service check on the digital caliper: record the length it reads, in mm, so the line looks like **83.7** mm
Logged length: **133.61** mm
